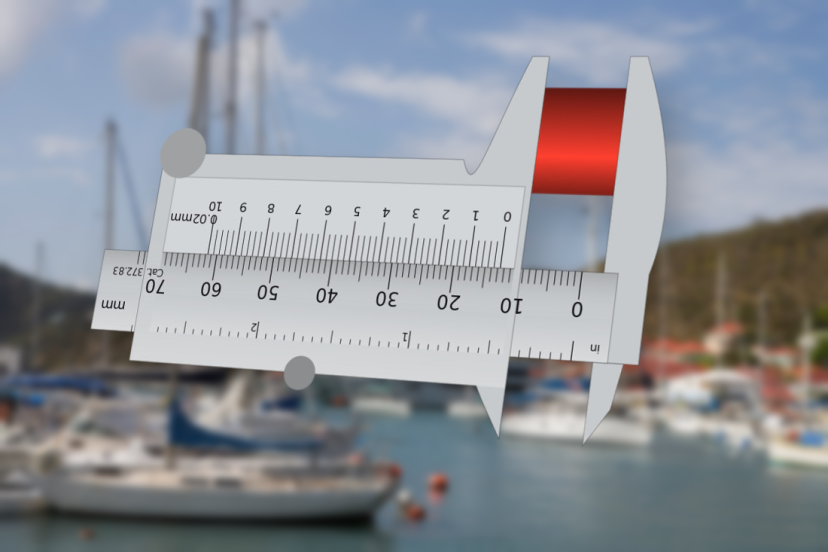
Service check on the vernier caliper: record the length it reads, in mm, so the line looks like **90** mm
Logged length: **12.6** mm
